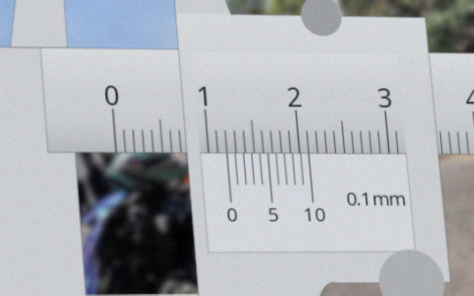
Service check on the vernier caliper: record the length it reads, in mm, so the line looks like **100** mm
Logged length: **12.0** mm
